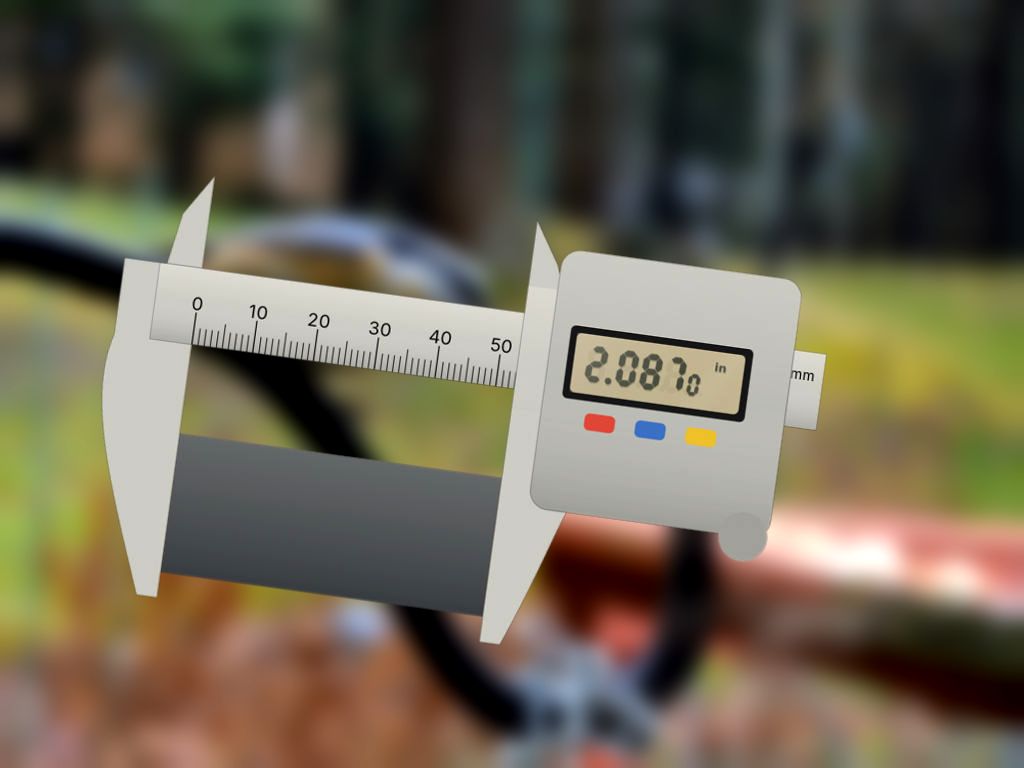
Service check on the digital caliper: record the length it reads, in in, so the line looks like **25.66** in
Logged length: **2.0870** in
